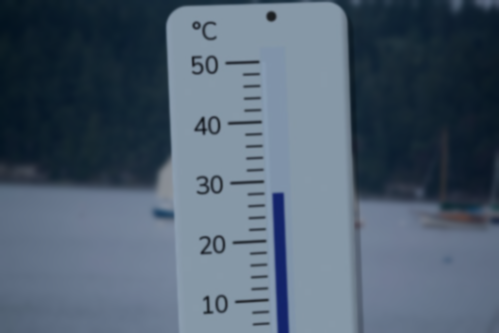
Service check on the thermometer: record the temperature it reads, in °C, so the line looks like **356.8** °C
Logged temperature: **28** °C
